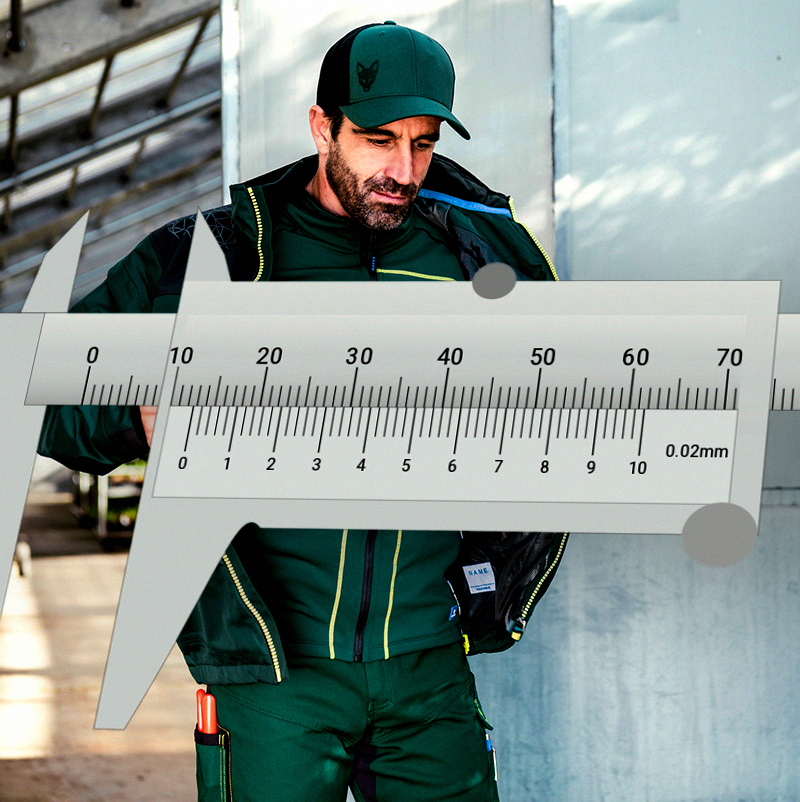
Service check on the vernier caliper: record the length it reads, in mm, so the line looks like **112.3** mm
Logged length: **12.6** mm
